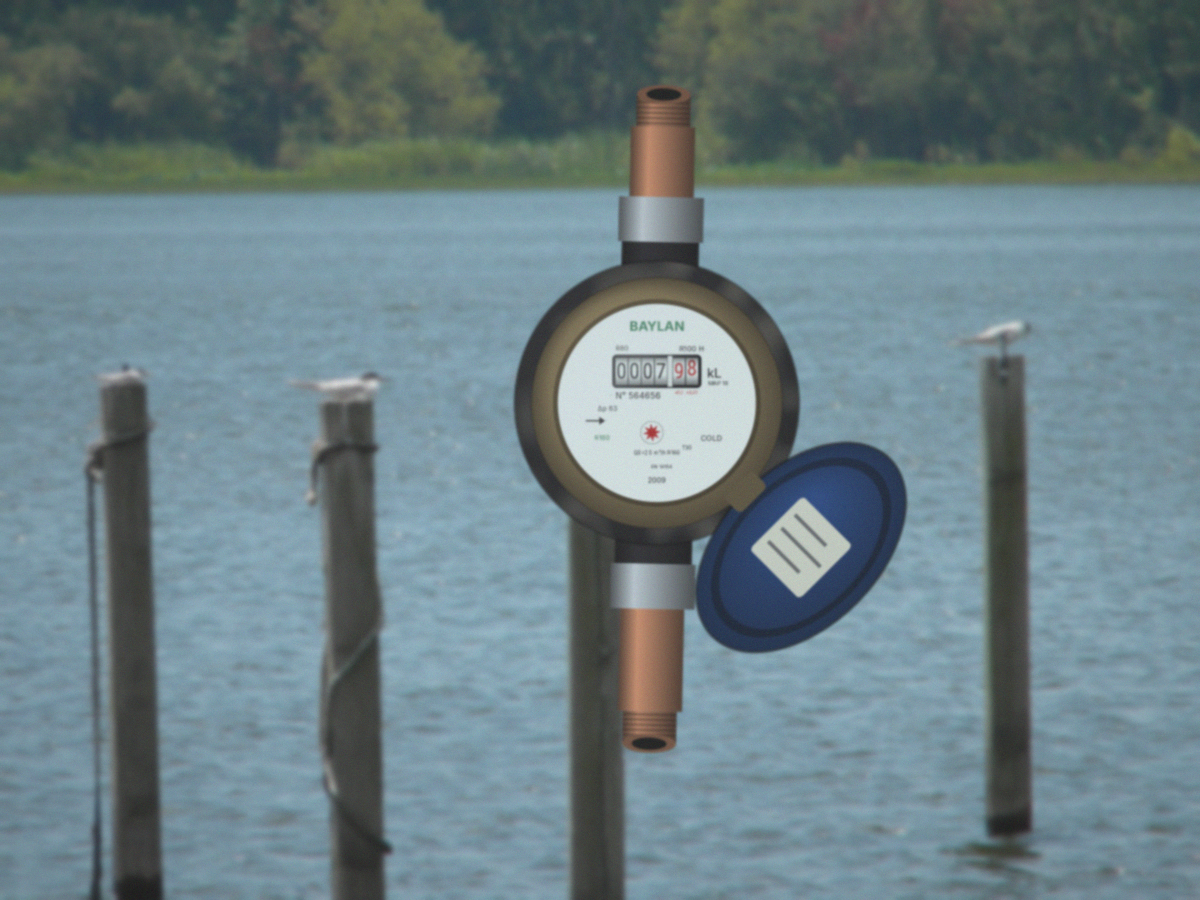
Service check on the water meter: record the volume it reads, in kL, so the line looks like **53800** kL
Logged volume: **7.98** kL
